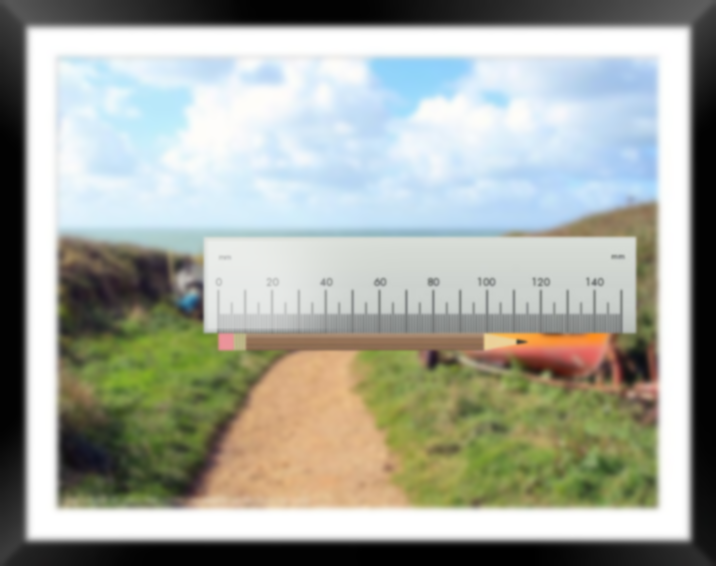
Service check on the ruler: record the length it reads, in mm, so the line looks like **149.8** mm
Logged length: **115** mm
